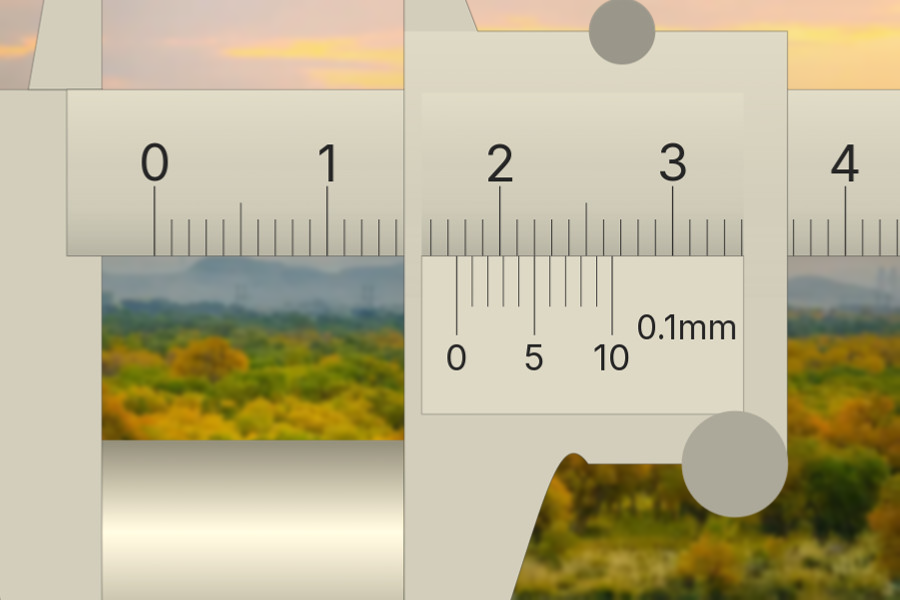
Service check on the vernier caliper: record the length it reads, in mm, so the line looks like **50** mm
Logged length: **17.5** mm
